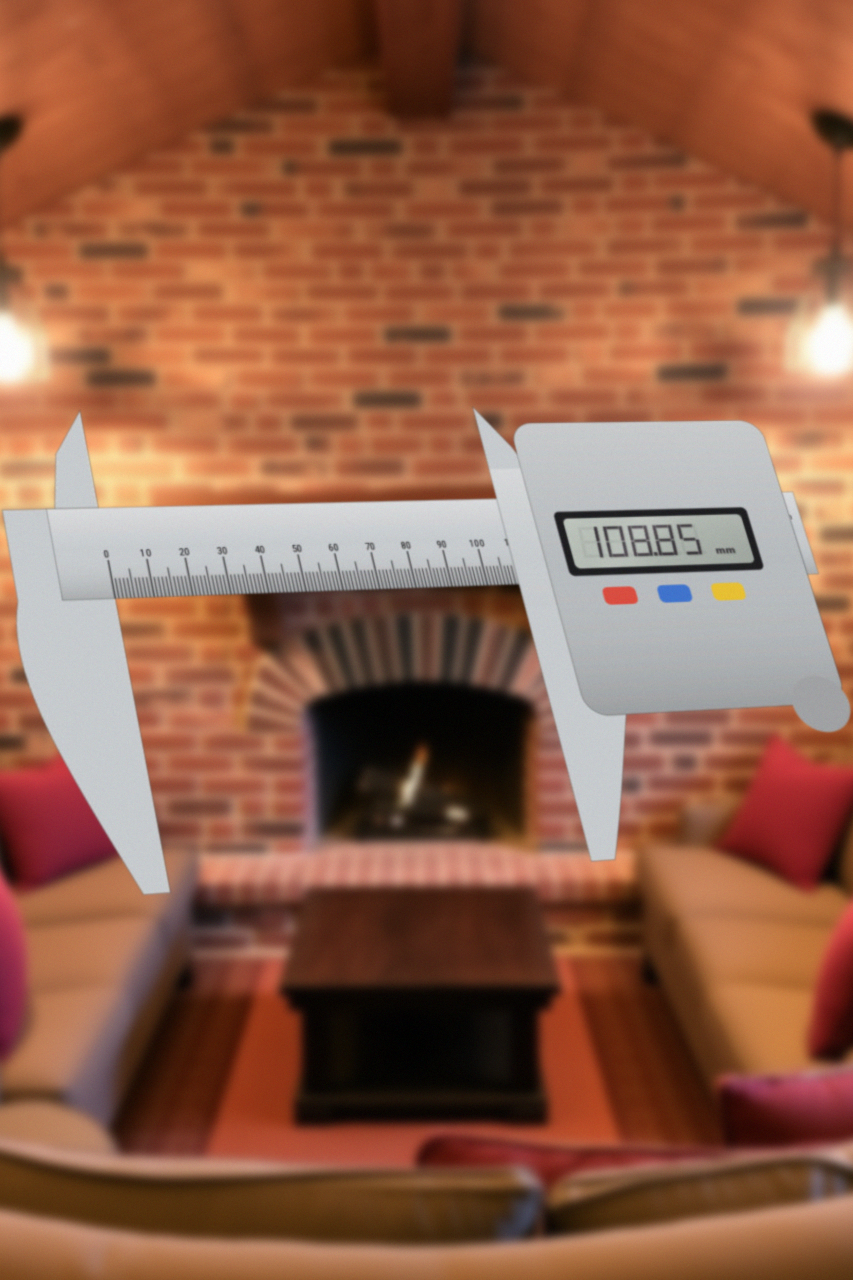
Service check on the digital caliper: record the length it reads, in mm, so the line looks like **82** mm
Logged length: **108.85** mm
